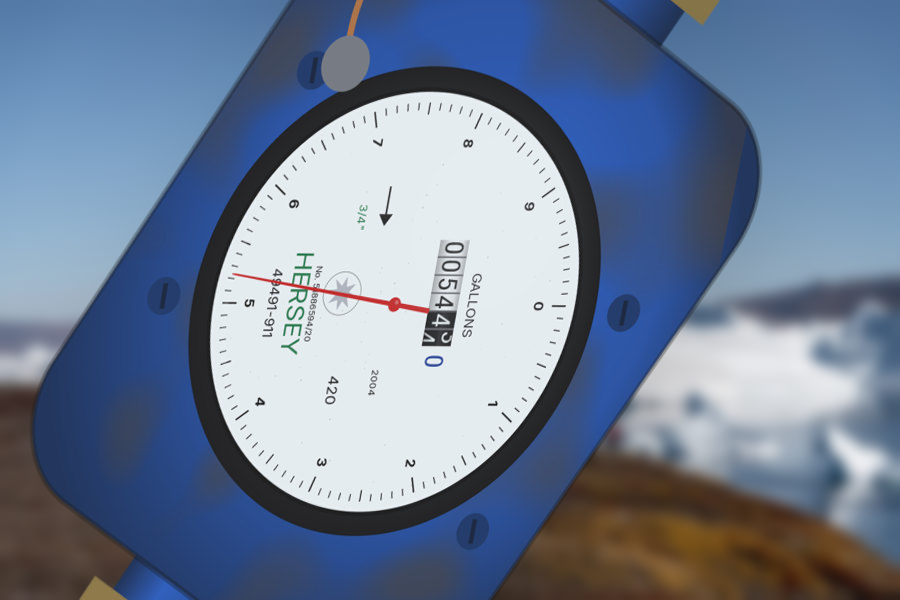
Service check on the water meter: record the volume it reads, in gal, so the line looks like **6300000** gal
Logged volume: **54435.2** gal
